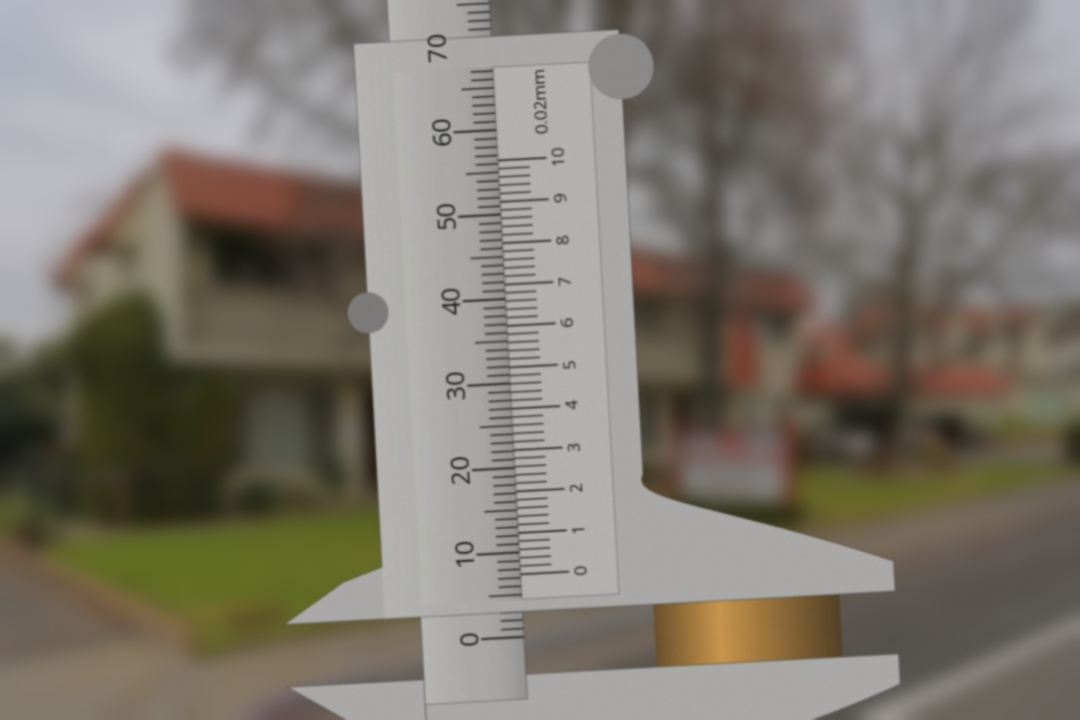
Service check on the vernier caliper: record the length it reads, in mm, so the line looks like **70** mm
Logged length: **7.4** mm
